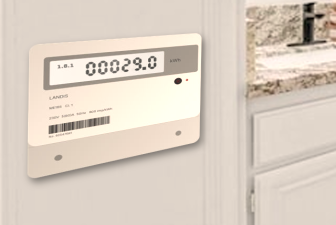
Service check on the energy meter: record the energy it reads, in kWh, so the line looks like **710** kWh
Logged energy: **29.0** kWh
